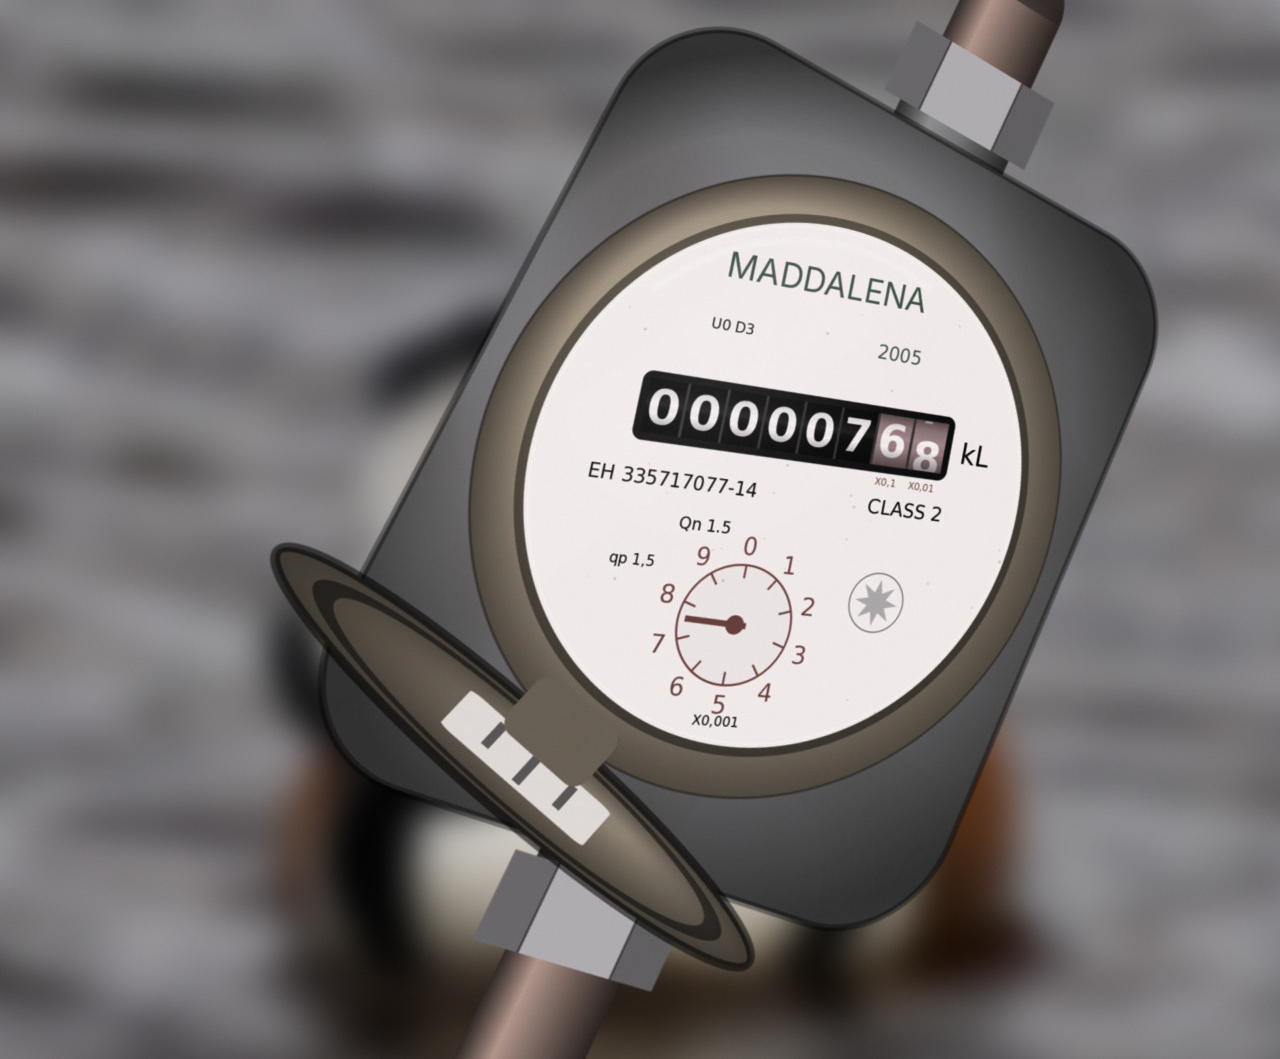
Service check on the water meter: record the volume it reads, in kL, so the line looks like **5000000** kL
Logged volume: **7.677** kL
